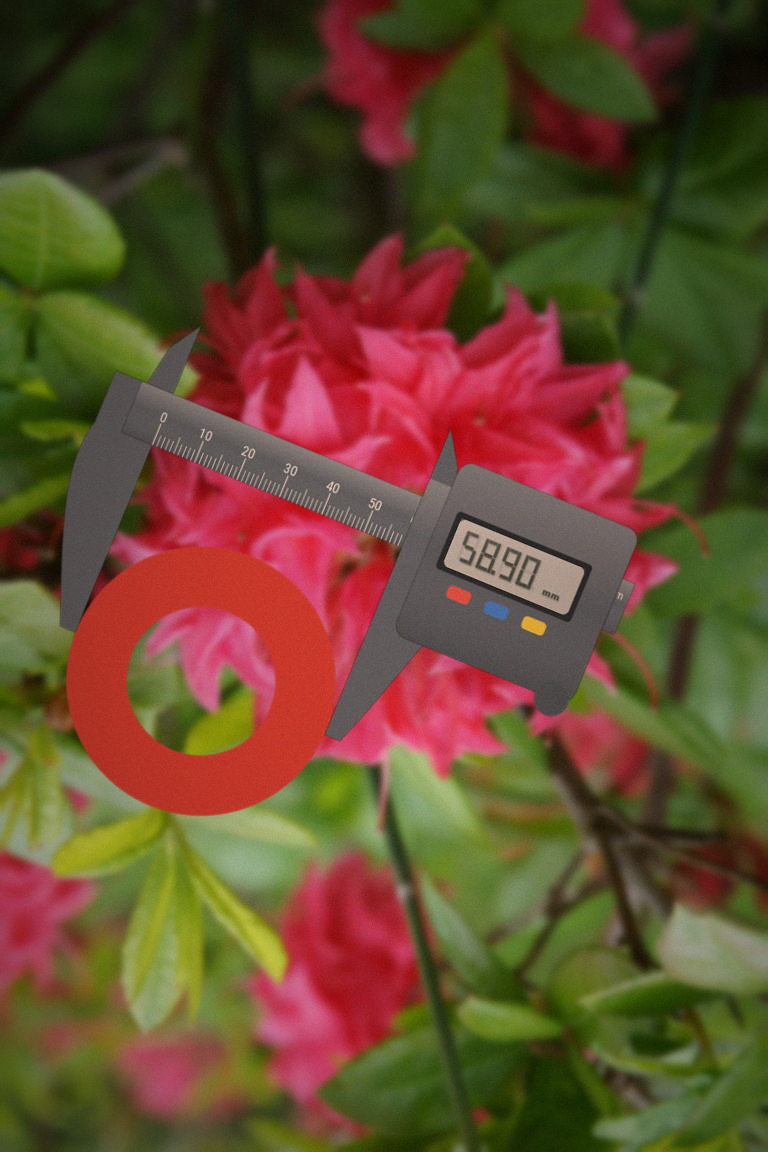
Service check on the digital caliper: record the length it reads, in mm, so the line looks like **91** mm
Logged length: **58.90** mm
